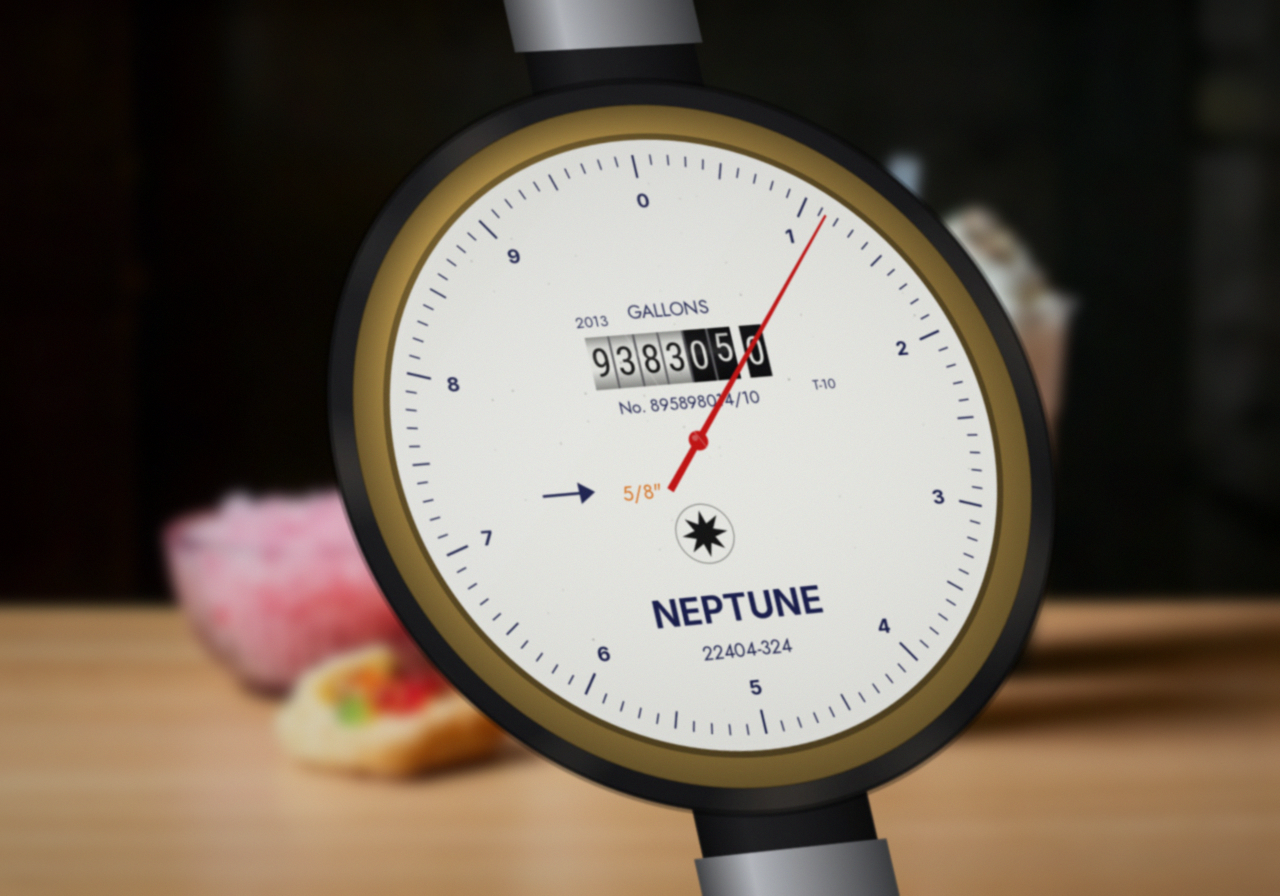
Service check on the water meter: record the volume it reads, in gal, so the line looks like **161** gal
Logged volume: **9383051.1** gal
